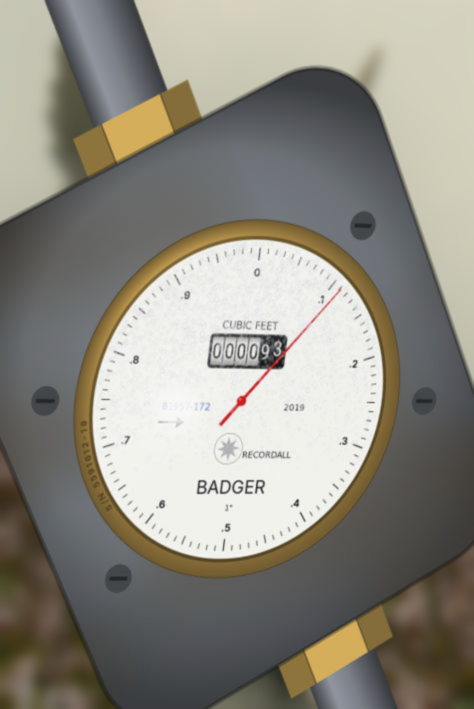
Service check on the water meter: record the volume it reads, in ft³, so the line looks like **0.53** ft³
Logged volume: **93.11** ft³
